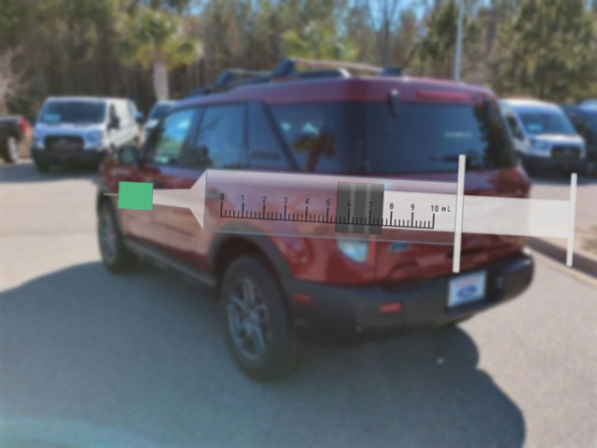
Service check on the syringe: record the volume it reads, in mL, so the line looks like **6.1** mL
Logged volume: **5.4** mL
